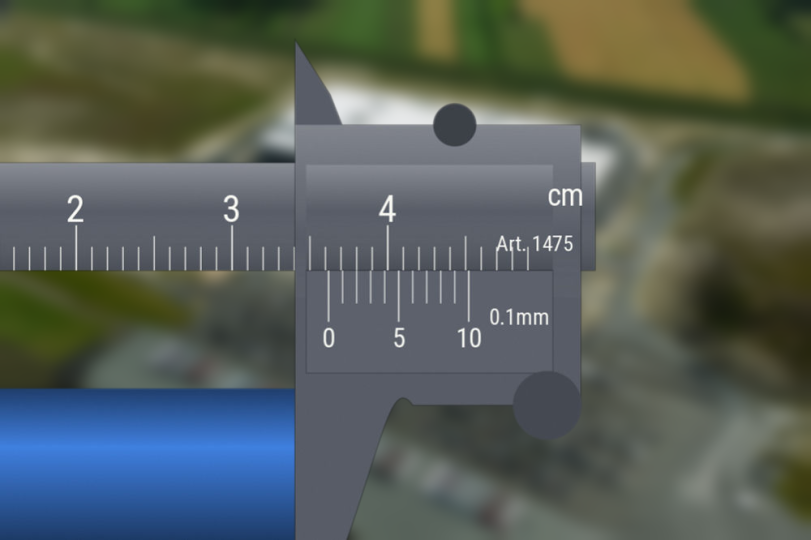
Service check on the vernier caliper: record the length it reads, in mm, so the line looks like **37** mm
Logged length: **36.2** mm
